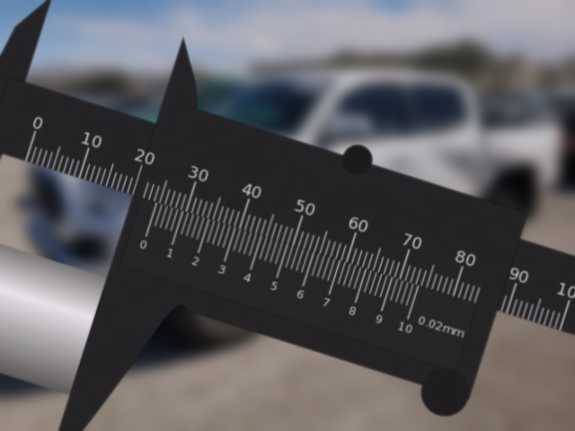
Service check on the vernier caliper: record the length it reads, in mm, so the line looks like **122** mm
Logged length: **24.5** mm
